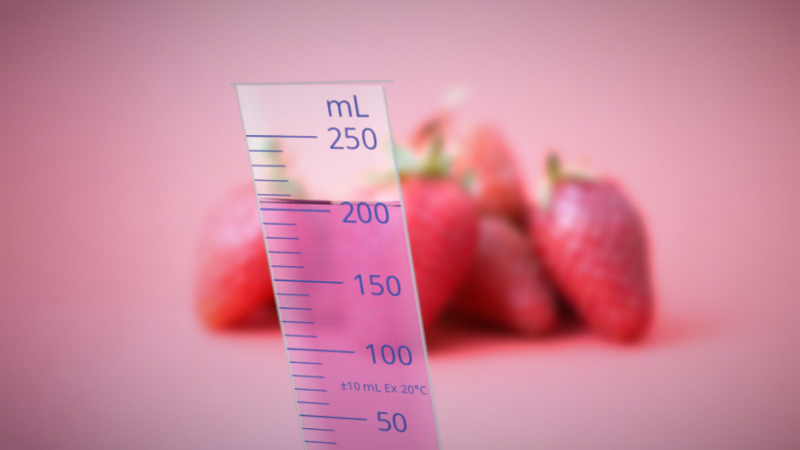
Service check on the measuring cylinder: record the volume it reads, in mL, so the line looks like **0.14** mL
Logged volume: **205** mL
